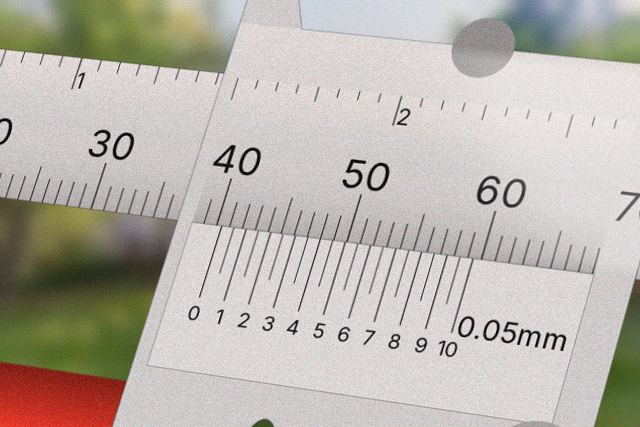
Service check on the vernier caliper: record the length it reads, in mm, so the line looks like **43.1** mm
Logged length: **40.4** mm
